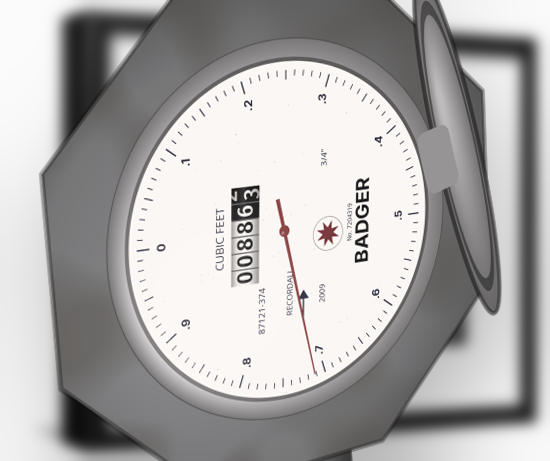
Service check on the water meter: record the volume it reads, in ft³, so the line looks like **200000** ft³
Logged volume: **8862.71** ft³
